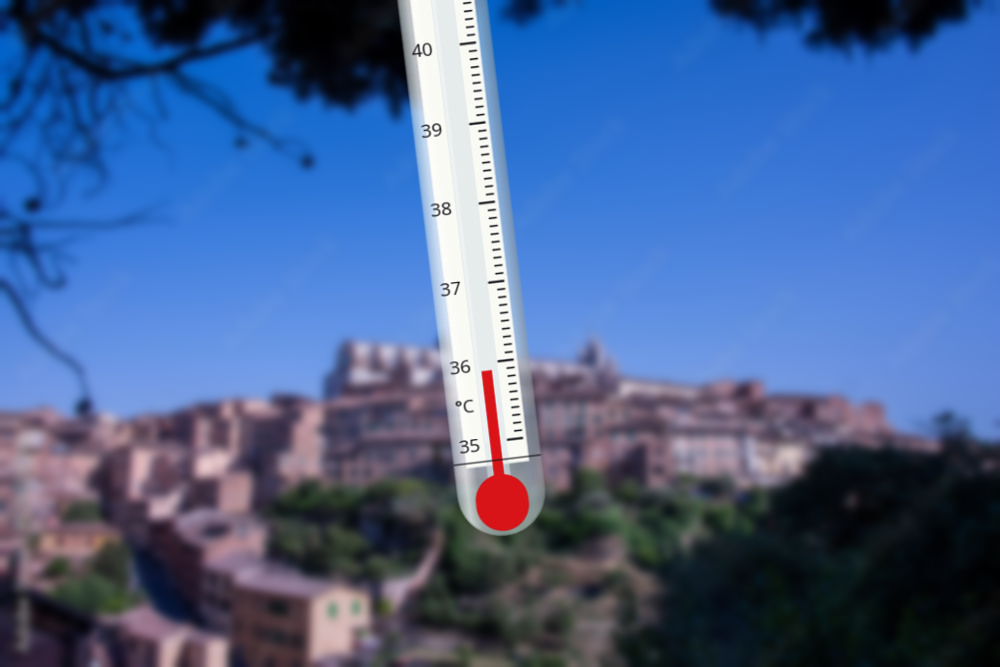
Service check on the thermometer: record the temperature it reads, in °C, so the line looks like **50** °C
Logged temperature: **35.9** °C
